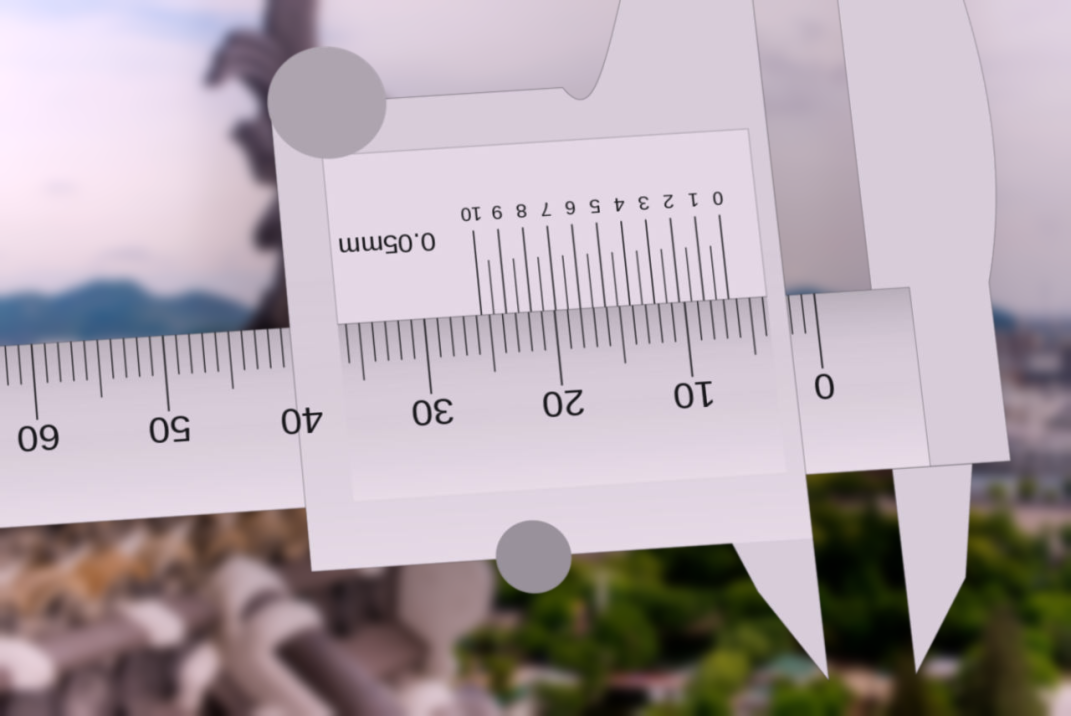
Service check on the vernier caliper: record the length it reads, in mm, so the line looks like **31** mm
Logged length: **6.6** mm
